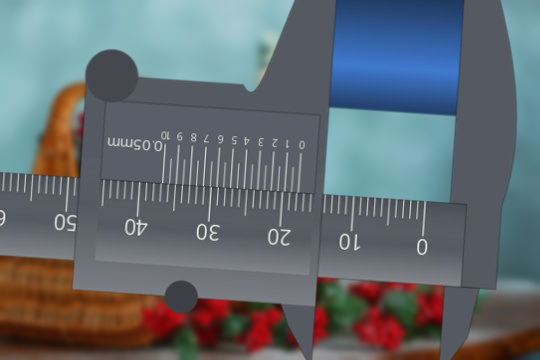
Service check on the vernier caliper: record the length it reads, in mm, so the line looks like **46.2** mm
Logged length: **17.8** mm
